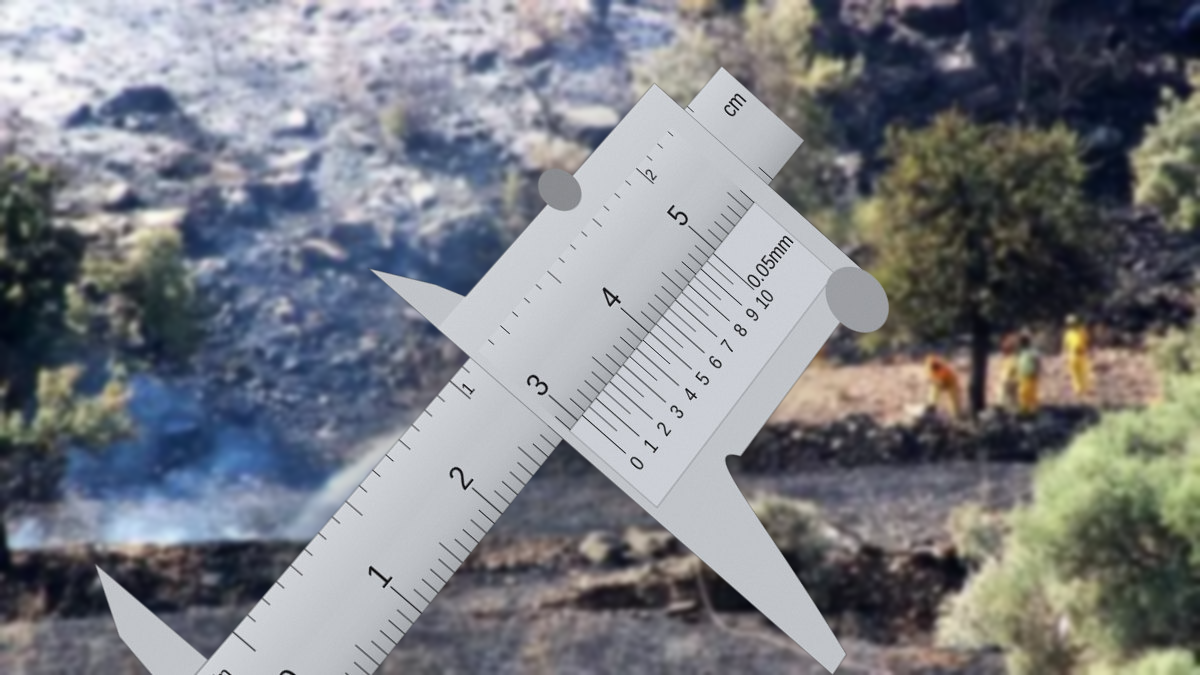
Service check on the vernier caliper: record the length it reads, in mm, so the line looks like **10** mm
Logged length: **30.6** mm
